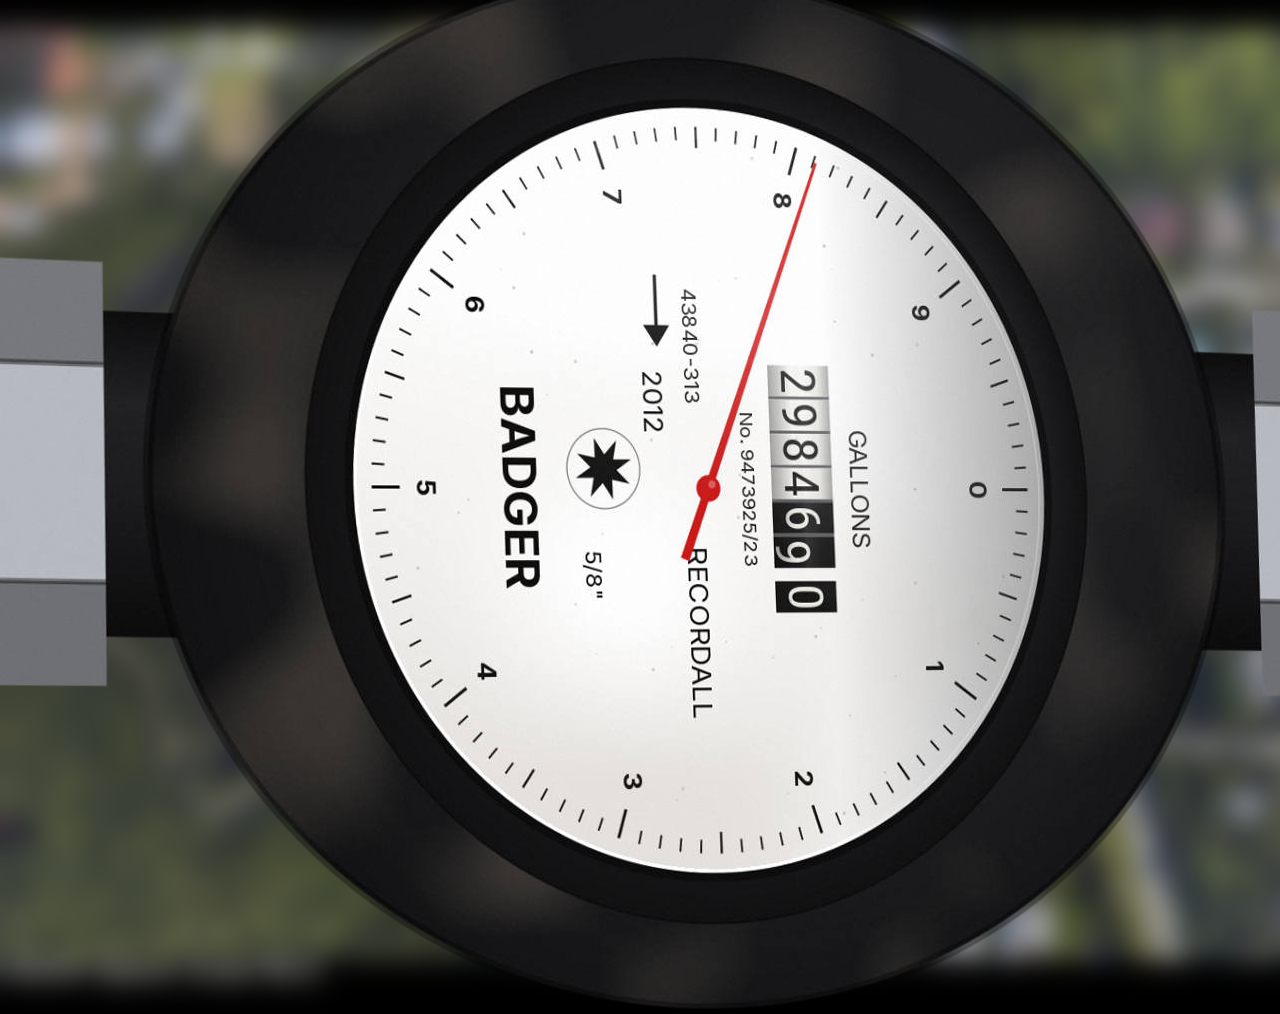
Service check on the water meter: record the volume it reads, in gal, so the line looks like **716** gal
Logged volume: **2984688.1** gal
